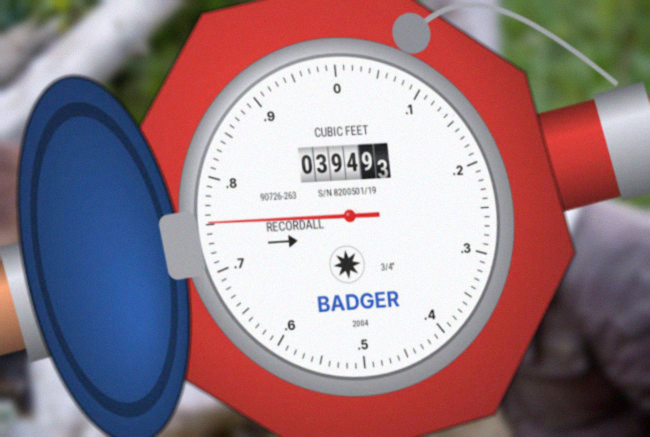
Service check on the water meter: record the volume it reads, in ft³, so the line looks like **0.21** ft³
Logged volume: **39492.75** ft³
